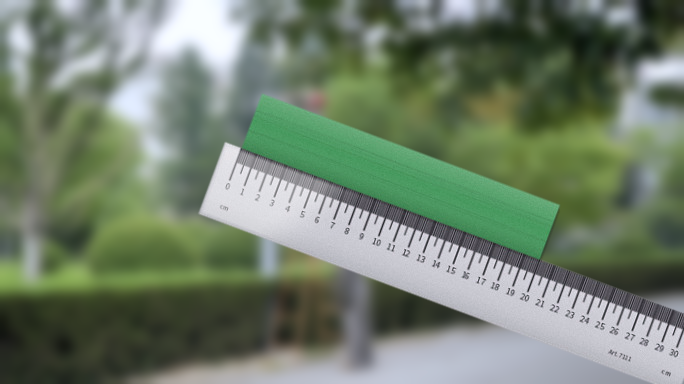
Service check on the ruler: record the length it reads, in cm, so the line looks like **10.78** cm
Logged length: **20** cm
